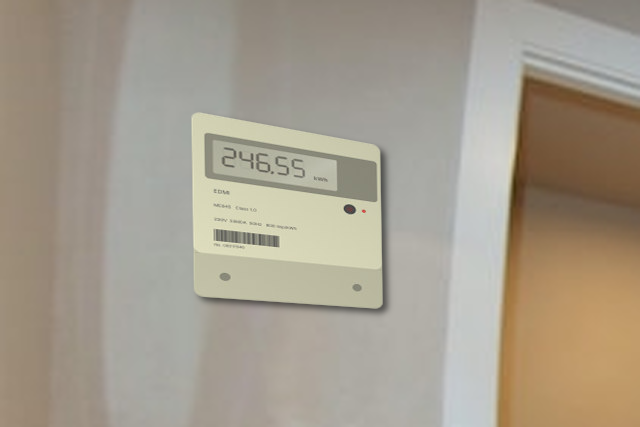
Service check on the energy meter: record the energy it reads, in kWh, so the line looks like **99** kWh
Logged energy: **246.55** kWh
